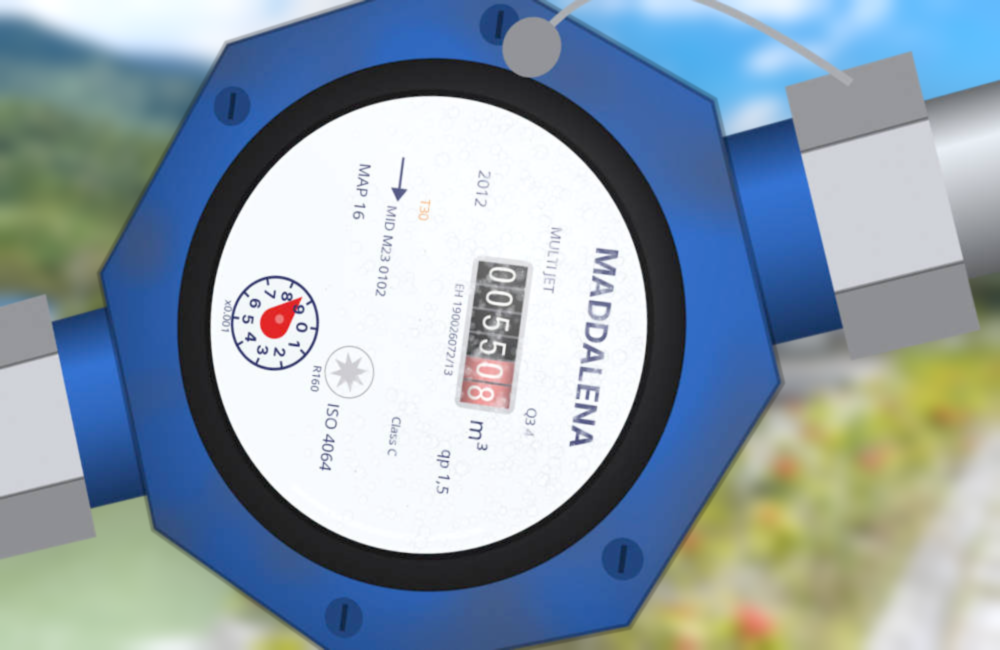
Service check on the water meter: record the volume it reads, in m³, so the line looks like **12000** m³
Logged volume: **55.078** m³
